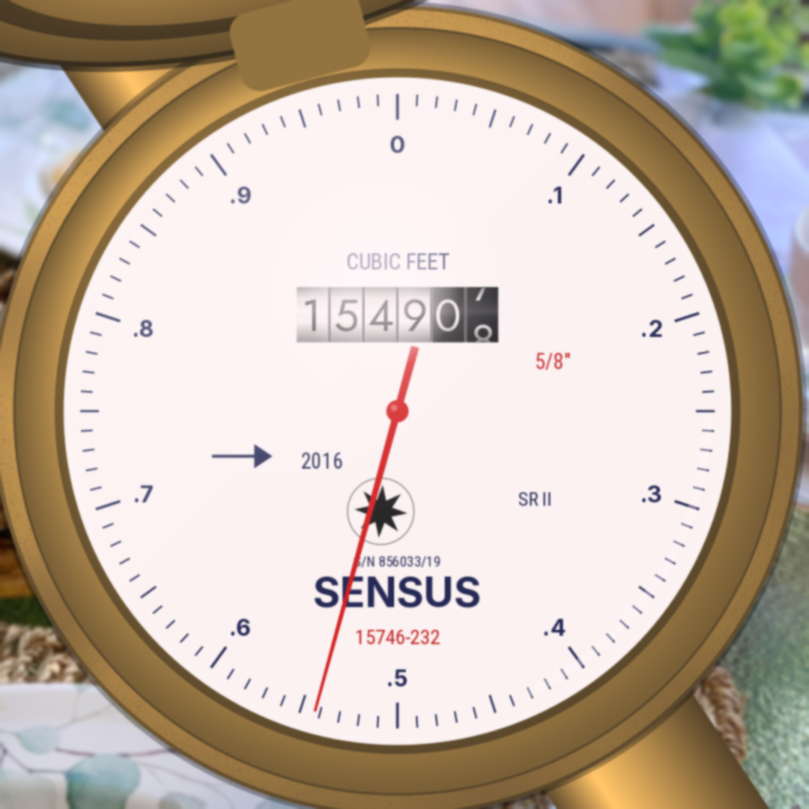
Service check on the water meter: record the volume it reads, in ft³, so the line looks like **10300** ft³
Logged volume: **154907.54** ft³
